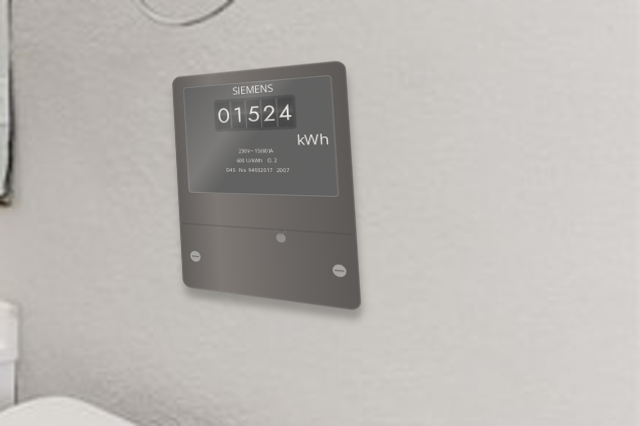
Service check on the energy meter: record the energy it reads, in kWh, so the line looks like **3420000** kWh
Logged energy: **1524** kWh
